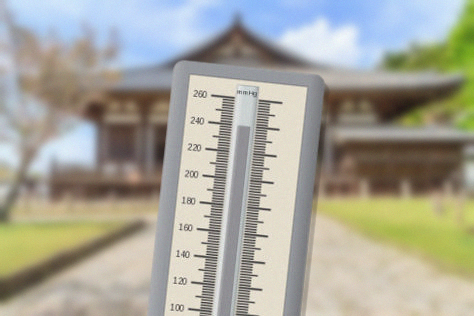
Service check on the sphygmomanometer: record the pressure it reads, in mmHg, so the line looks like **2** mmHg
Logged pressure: **240** mmHg
